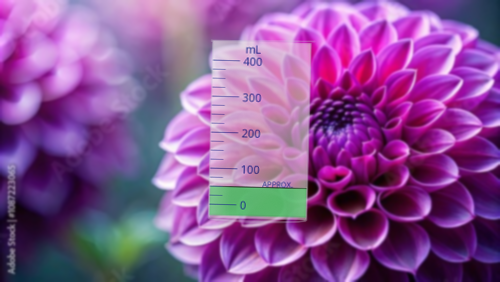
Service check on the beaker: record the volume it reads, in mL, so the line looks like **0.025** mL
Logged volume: **50** mL
